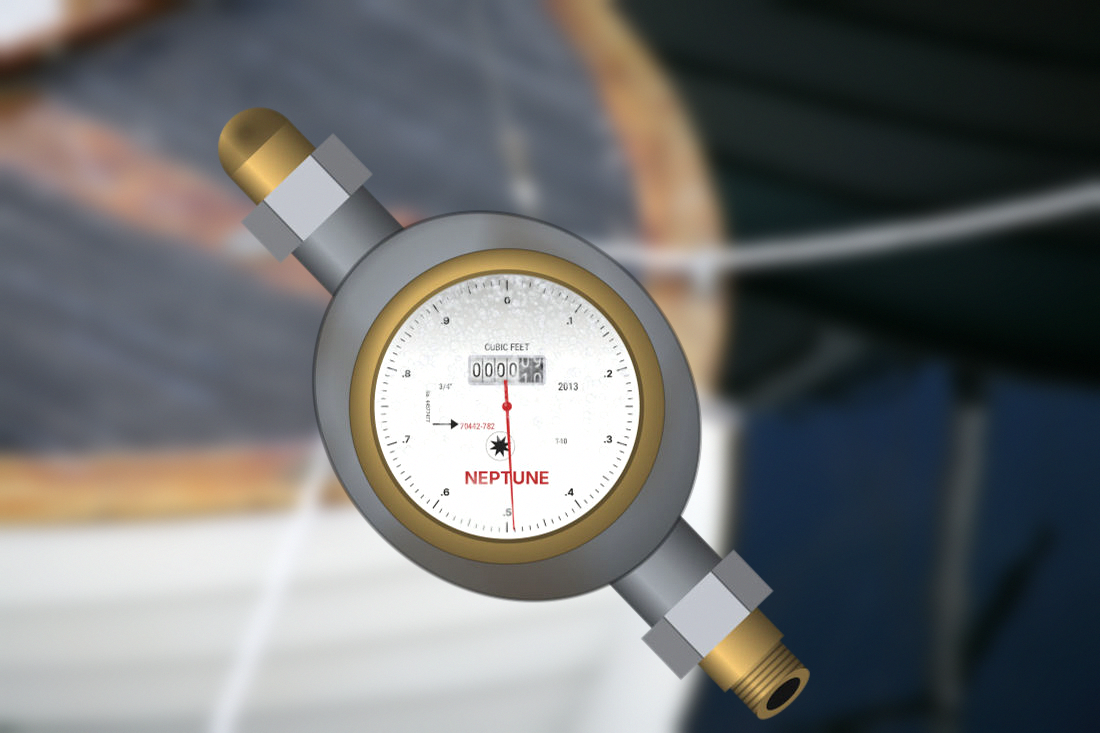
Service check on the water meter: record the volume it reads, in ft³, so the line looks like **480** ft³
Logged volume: **9.49** ft³
